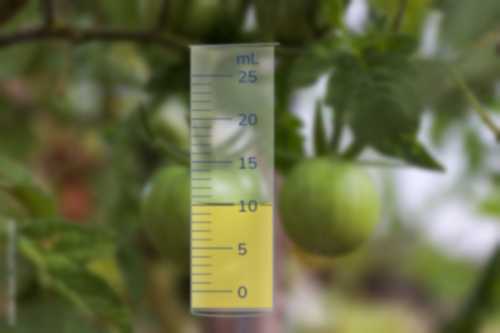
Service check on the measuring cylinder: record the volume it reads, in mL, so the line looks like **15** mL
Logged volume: **10** mL
